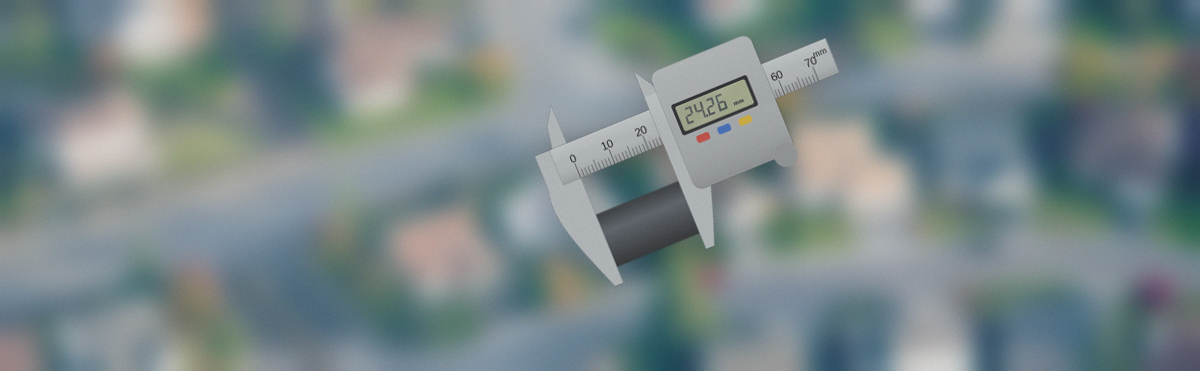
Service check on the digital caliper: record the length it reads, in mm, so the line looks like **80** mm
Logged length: **24.26** mm
